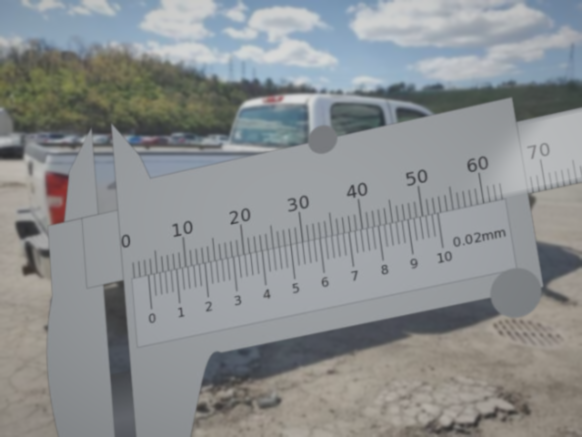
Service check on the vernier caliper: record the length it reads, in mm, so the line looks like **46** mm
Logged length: **3.5** mm
